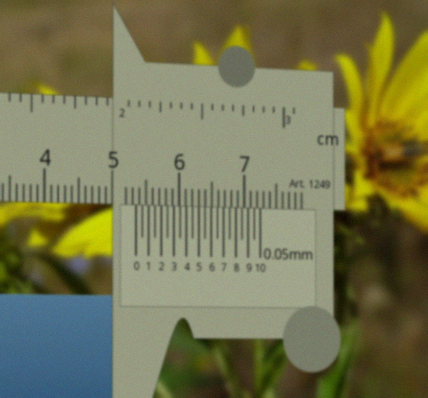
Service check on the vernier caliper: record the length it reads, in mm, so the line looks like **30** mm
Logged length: **53.5** mm
